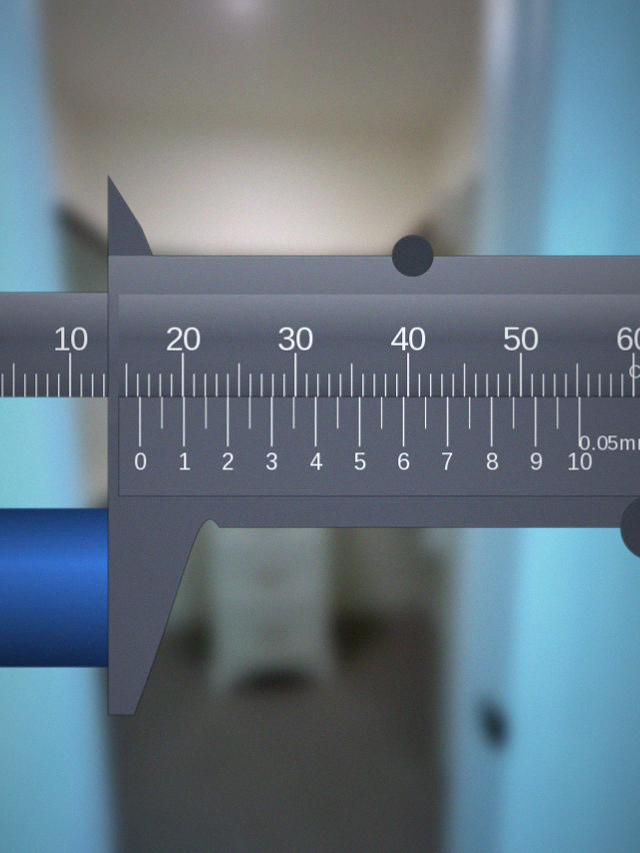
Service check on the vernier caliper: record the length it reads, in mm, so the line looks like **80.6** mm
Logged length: **16.2** mm
